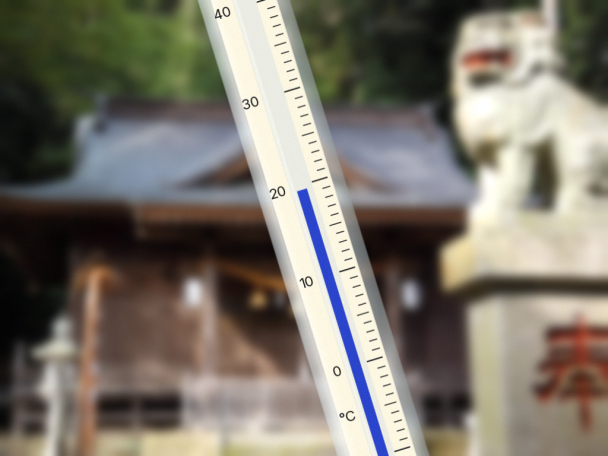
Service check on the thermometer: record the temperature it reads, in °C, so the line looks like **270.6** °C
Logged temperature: **19.5** °C
